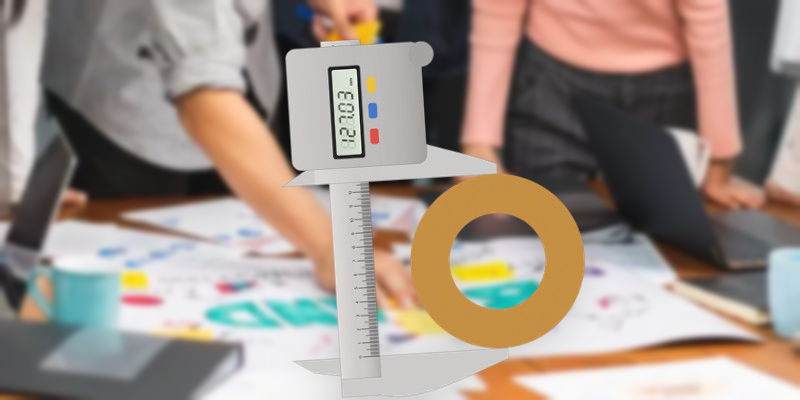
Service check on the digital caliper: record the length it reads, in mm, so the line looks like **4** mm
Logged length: **127.03** mm
